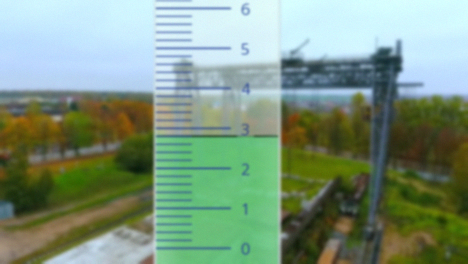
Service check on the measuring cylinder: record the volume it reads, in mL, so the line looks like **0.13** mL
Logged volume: **2.8** mL
